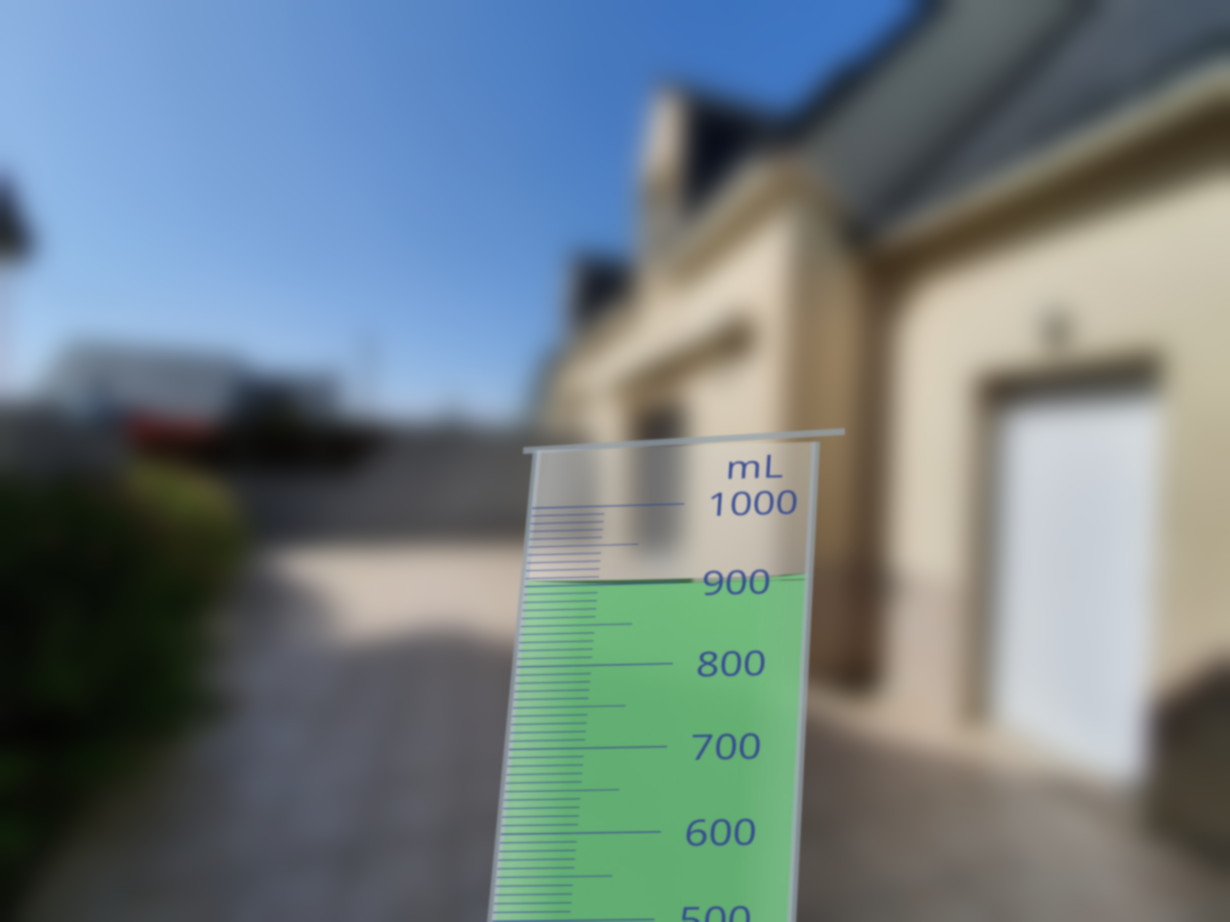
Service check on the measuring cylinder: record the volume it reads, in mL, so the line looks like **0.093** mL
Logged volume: **900** mL
